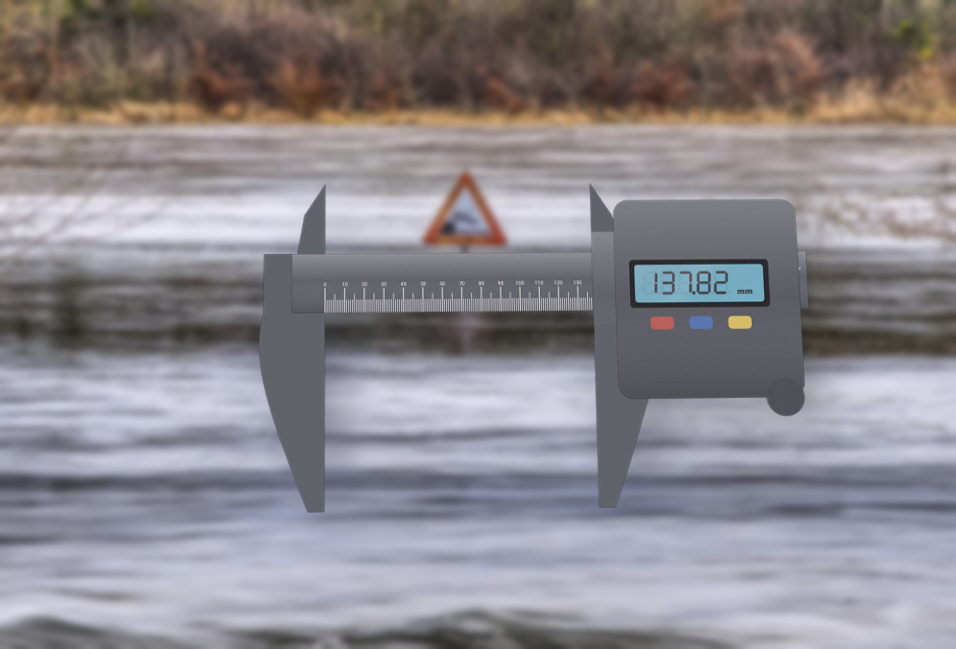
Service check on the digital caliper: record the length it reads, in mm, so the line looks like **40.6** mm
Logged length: **137.82** mm
